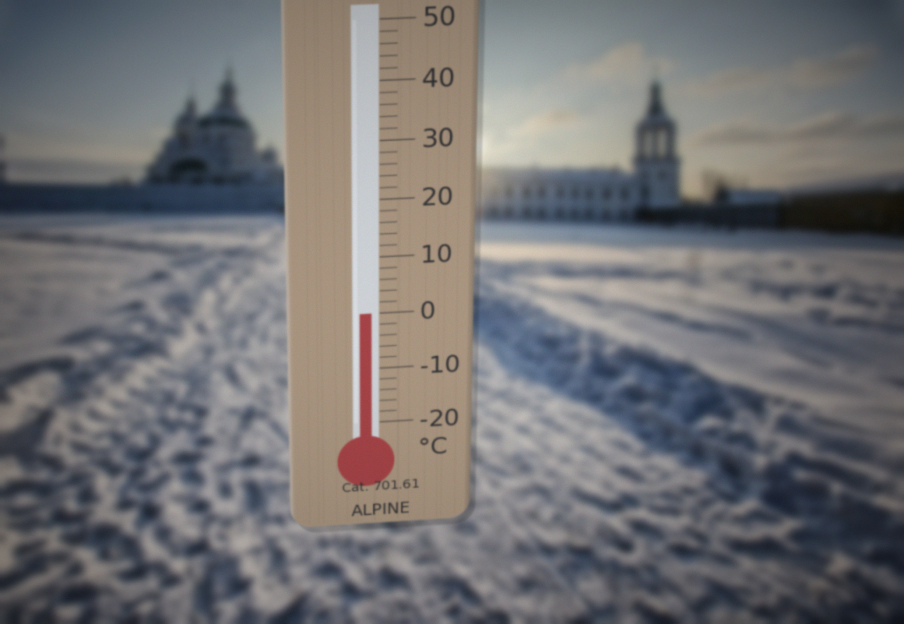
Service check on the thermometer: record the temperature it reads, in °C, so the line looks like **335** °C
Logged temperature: **0** °C
